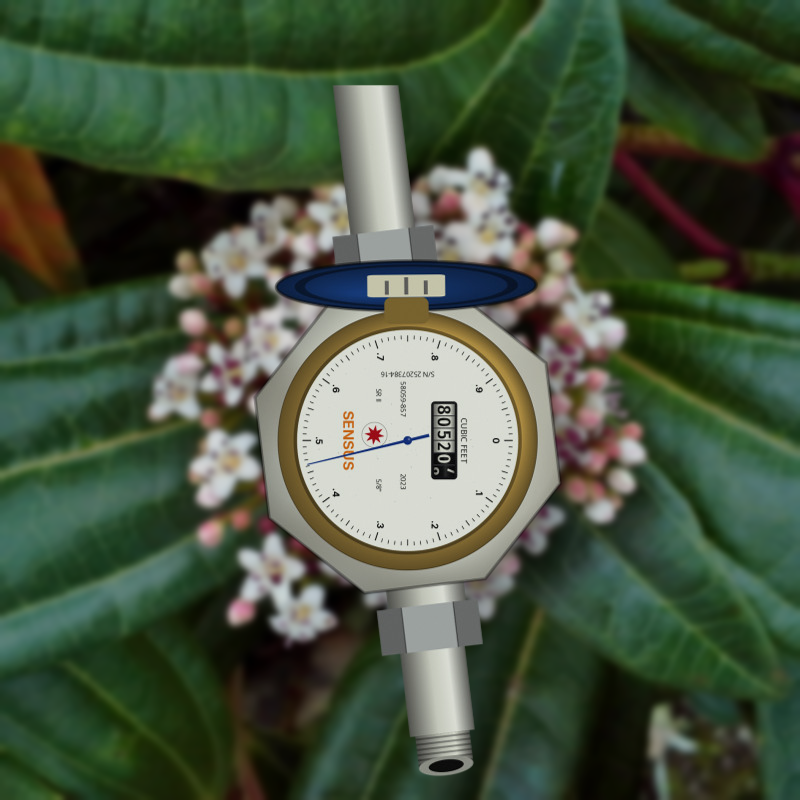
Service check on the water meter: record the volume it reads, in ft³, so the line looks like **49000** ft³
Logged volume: **805207.46** ft³
